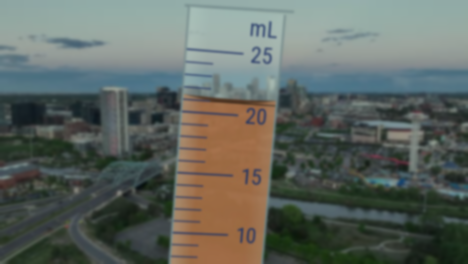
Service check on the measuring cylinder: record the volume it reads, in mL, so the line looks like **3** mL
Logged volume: **21** mL
